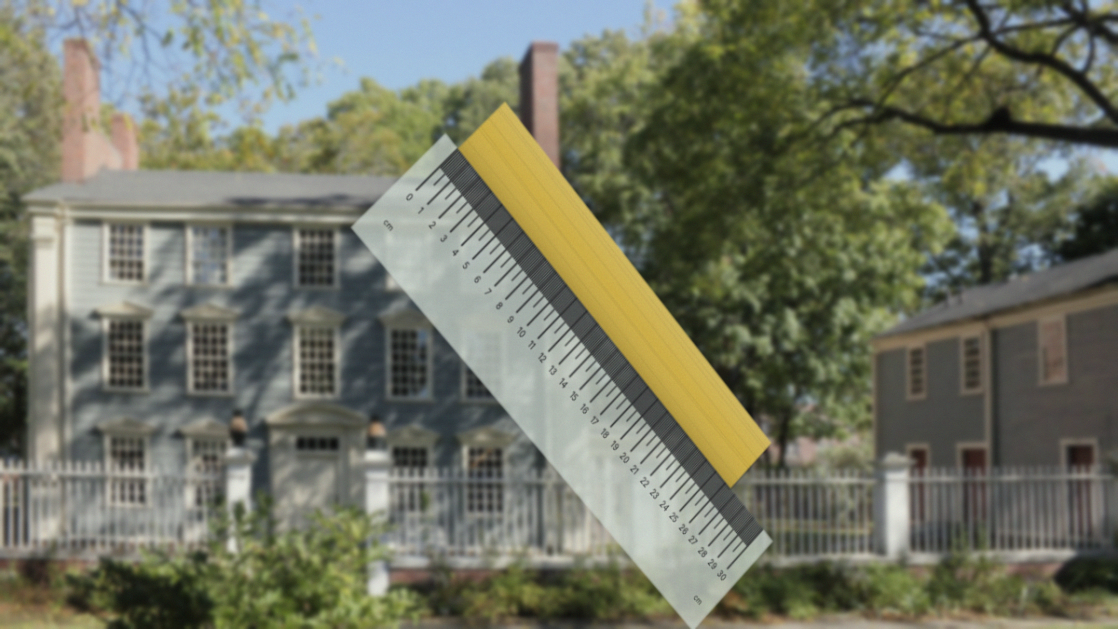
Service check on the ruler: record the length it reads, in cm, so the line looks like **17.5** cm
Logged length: **26.5** cm
